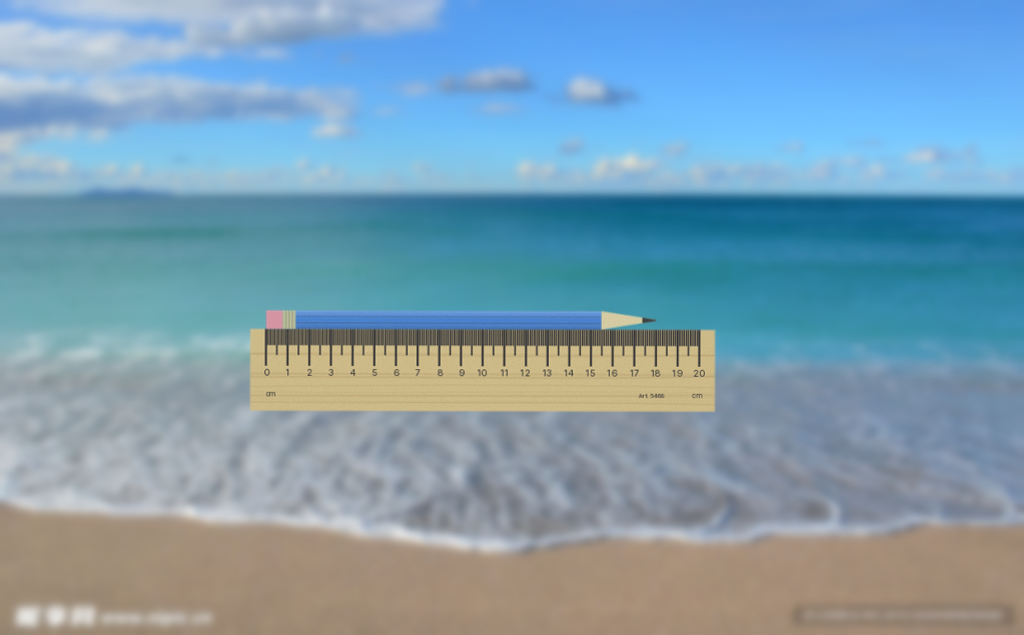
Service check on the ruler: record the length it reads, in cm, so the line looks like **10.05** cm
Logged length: **18** cm
